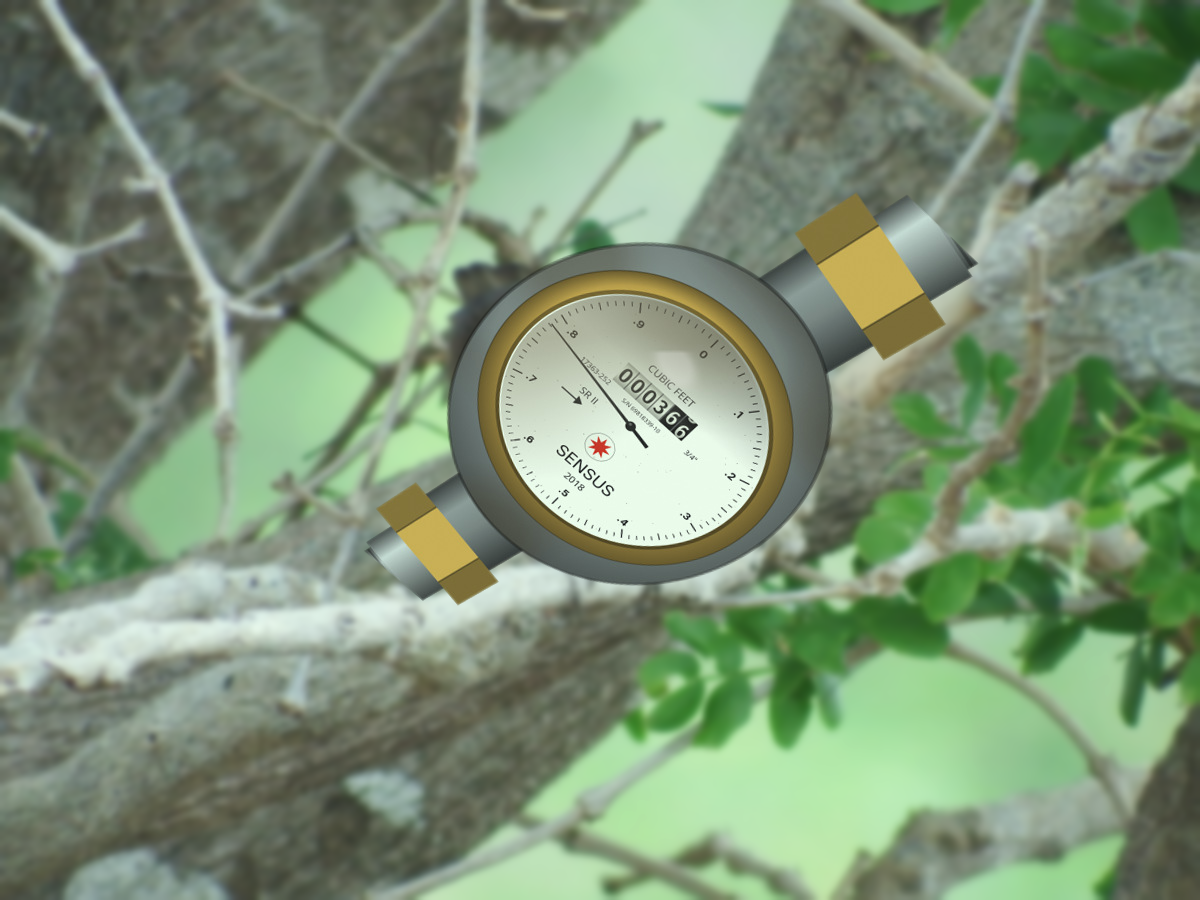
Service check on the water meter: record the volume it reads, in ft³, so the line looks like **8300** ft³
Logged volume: **365.78** ft³
